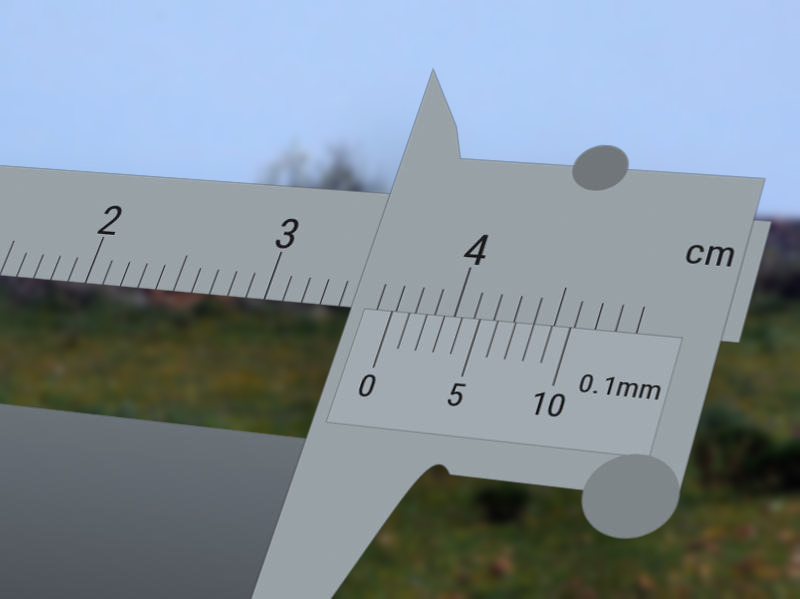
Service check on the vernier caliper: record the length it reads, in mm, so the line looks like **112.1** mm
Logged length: **36.8** mm
